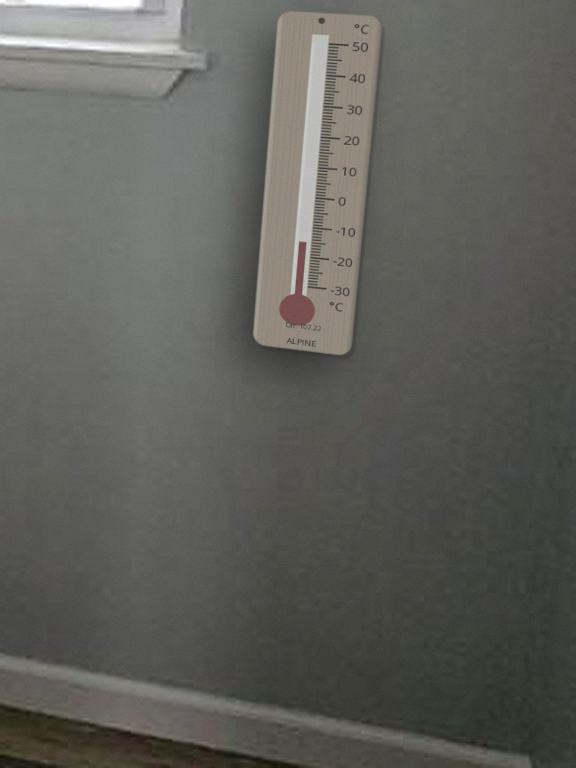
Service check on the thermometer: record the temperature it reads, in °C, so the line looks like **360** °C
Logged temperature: **-15** °C
